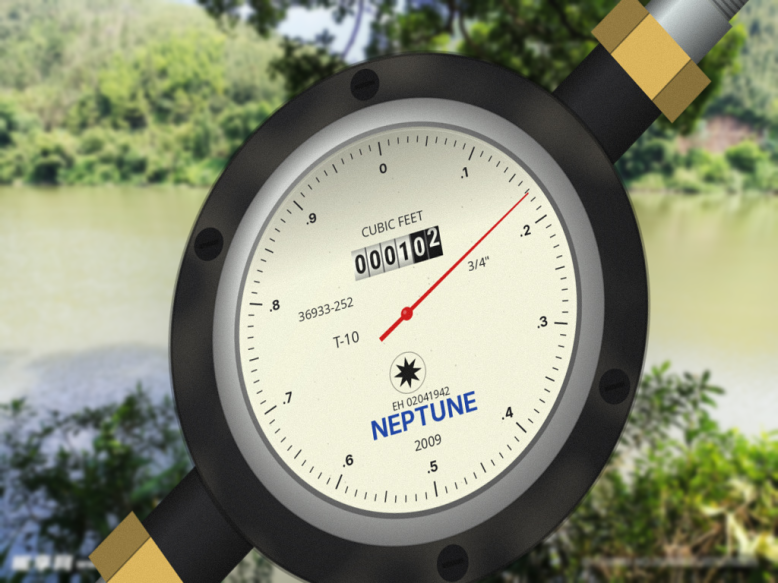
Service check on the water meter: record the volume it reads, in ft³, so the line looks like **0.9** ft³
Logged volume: **102.17** ft³
